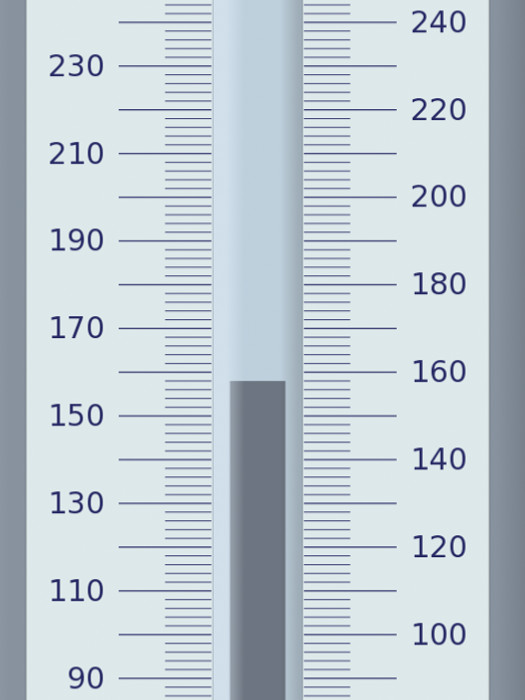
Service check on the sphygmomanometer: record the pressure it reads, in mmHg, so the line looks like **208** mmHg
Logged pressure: **158** mmHg
